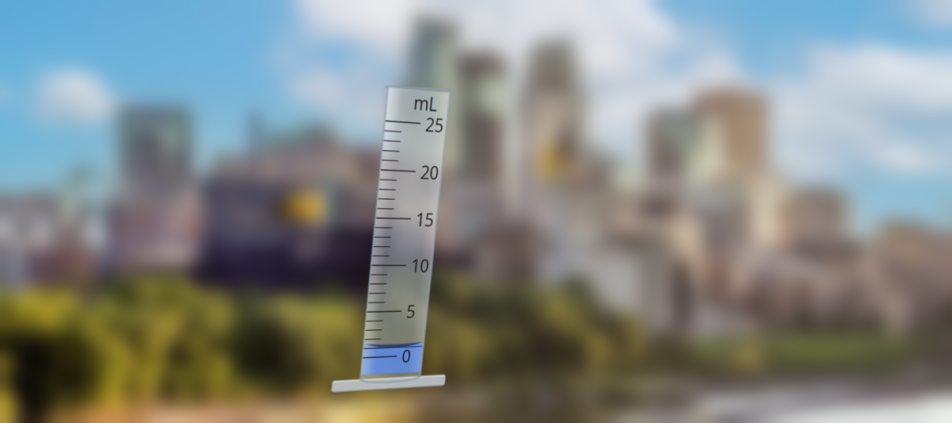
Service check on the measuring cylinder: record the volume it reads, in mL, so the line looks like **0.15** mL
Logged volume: **1** mL
